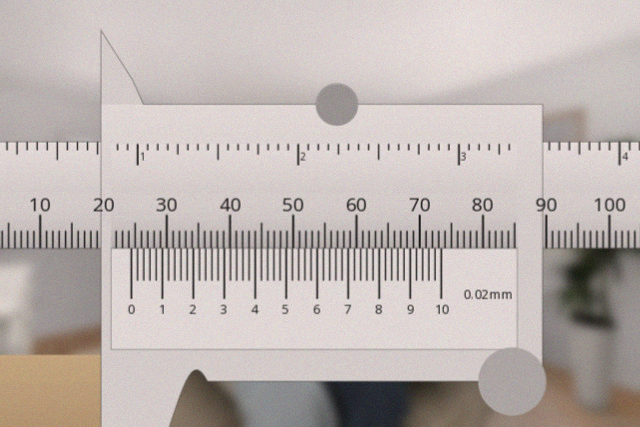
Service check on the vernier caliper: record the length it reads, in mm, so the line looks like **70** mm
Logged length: **24.4** mm
